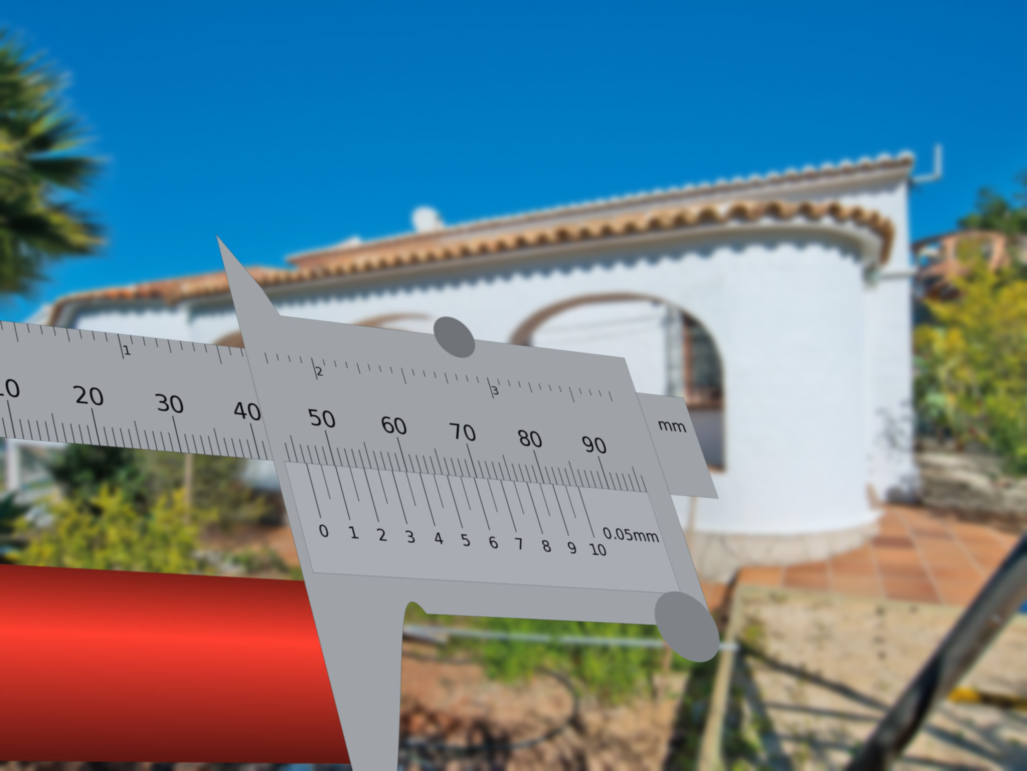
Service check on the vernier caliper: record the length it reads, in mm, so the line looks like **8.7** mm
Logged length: **46.2** mm
